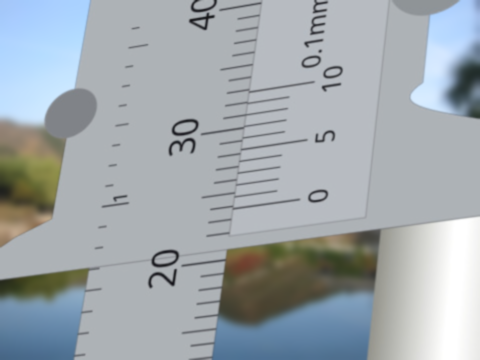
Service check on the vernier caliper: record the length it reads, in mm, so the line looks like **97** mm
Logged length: **23.8** mm
